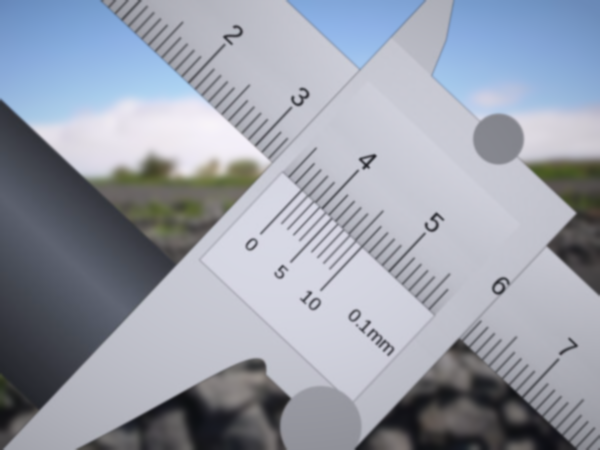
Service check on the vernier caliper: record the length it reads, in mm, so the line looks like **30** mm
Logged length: **37.0** mm
